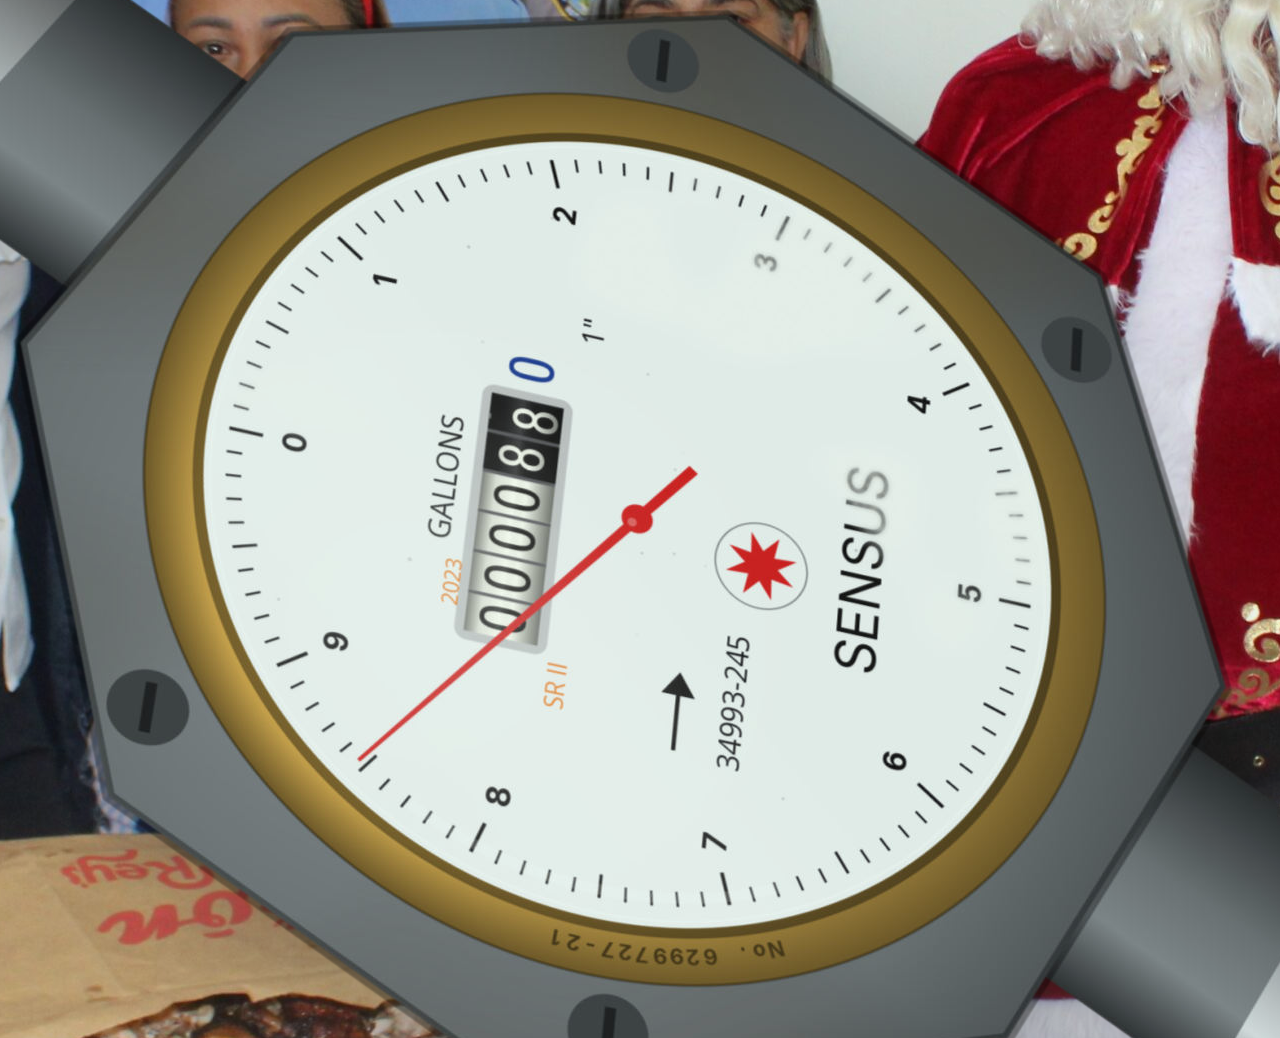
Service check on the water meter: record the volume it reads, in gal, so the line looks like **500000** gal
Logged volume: **878.5** gal
